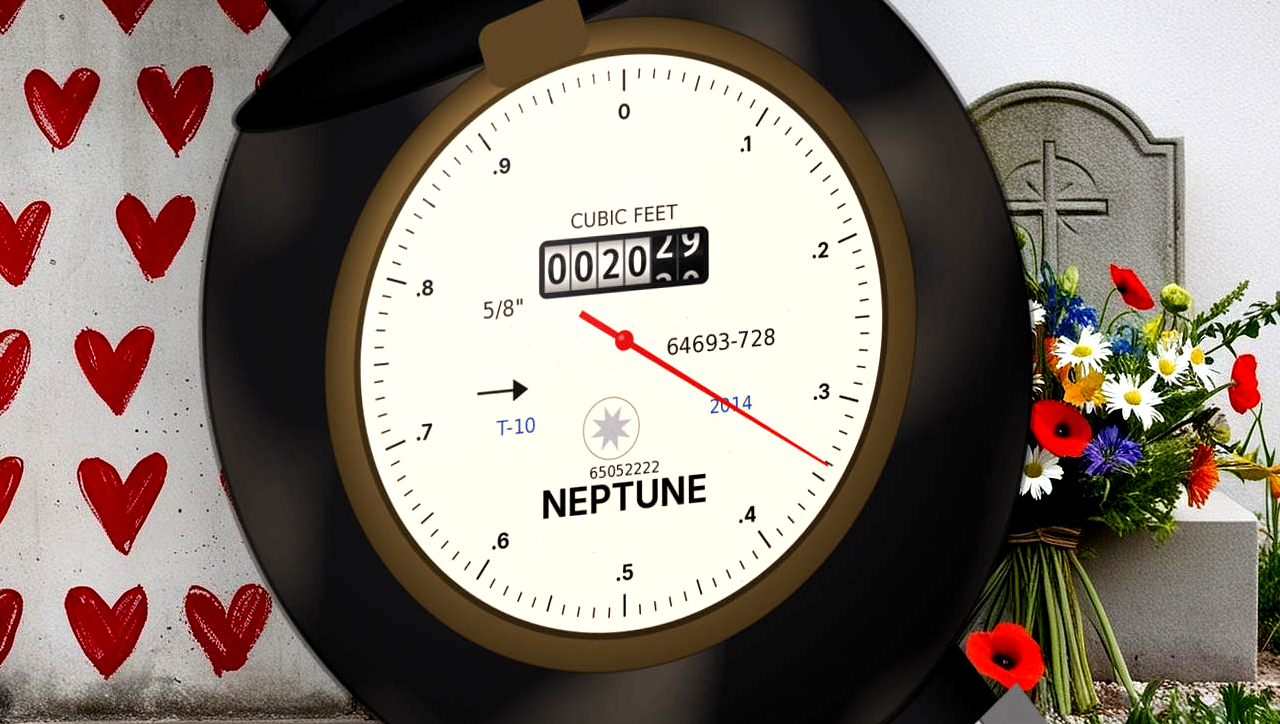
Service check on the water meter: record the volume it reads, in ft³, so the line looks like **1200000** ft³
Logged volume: **2029.34** ft³
